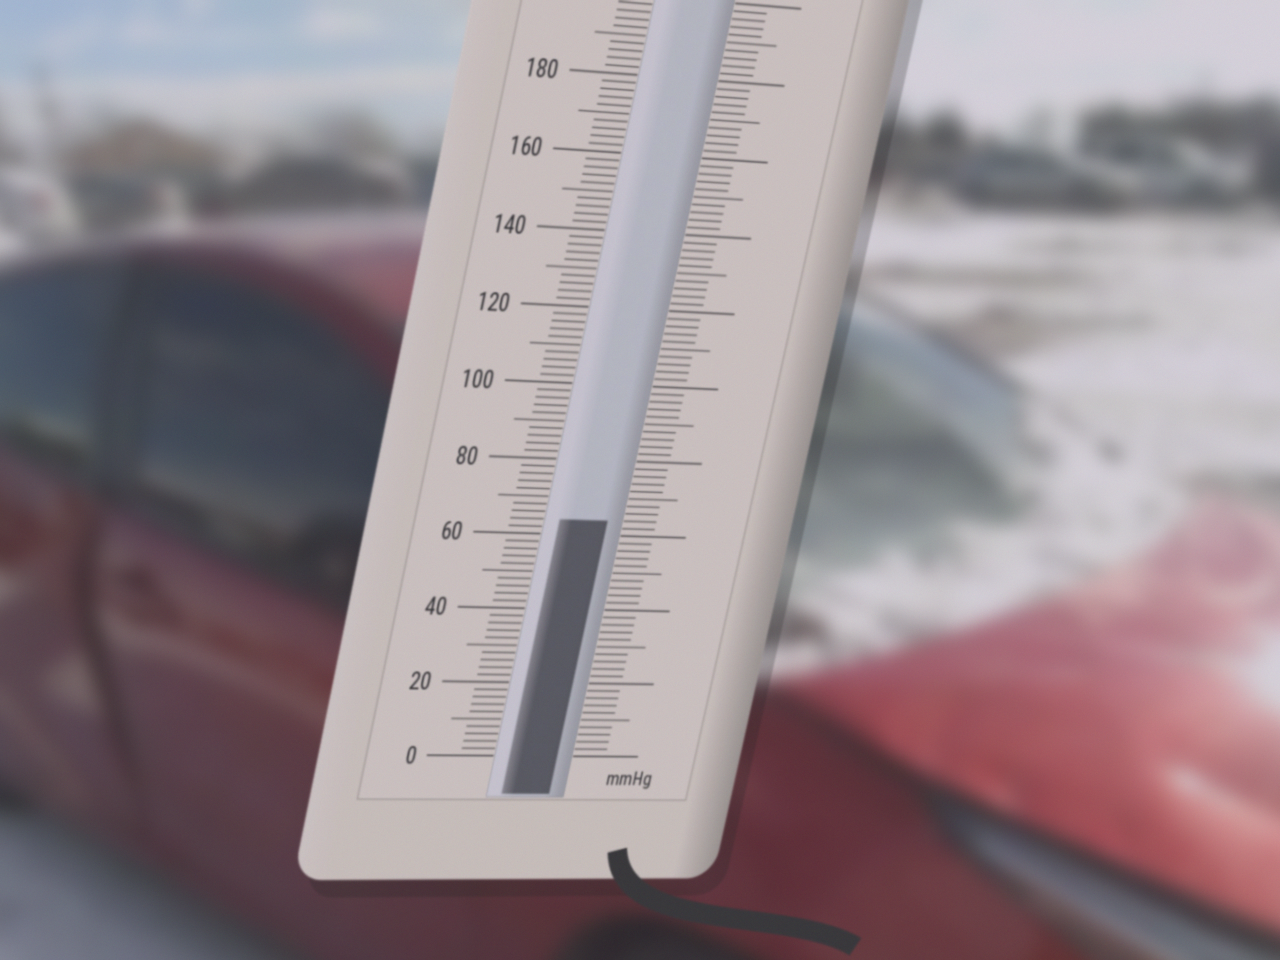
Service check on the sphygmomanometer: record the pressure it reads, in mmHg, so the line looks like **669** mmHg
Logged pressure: **64** mmHg
